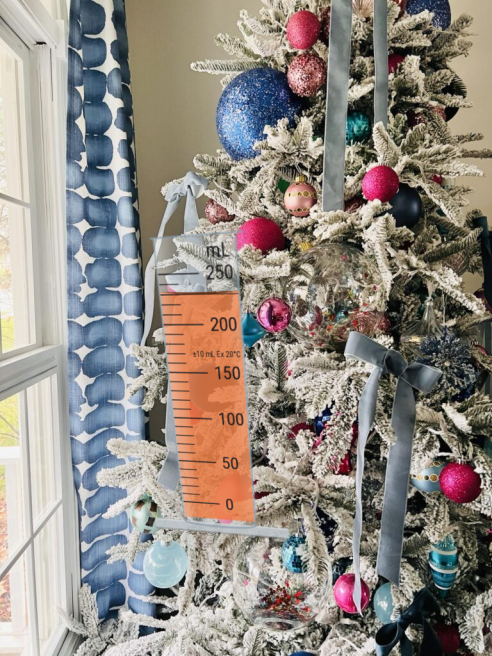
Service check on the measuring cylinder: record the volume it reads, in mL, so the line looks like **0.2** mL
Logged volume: **230** mL
